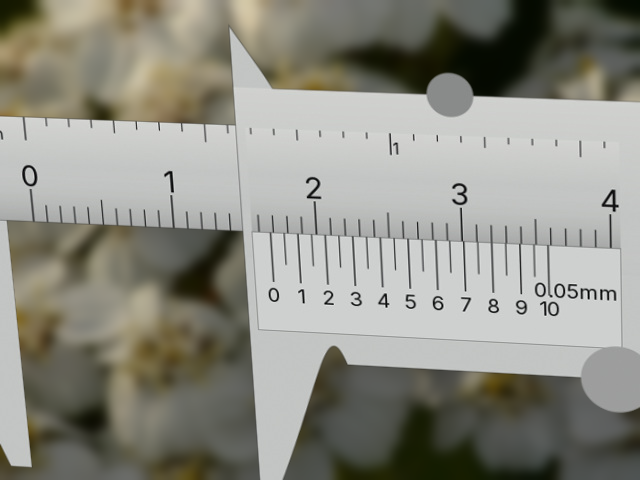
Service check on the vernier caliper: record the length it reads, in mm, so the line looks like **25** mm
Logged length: **16.8** mm
